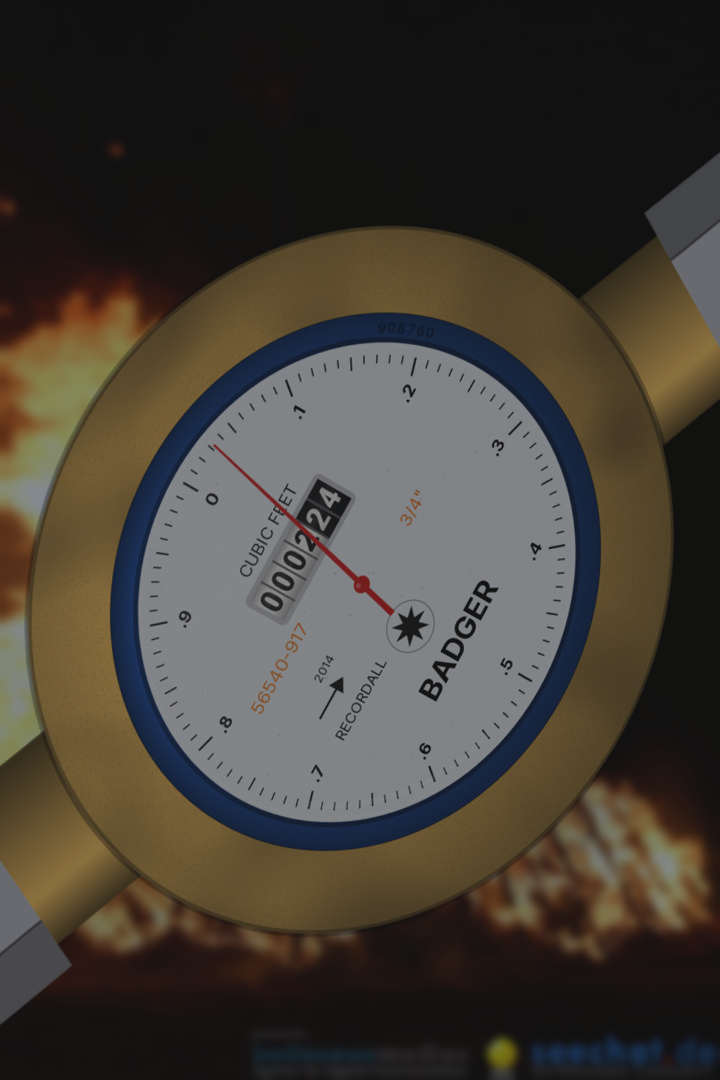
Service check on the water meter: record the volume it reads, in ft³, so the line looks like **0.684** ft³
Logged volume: **224.03** ft³
